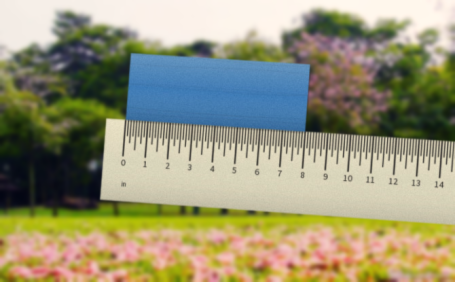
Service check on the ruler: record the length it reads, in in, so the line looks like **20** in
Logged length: **8** in
